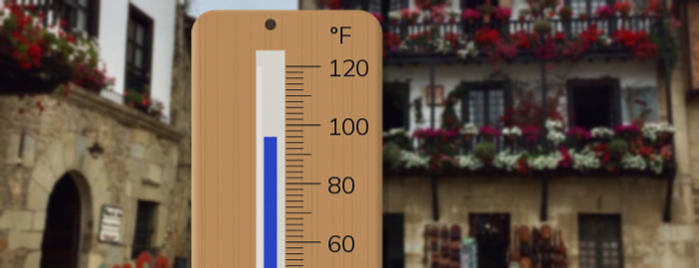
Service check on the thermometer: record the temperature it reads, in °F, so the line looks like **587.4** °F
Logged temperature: **96** °F
